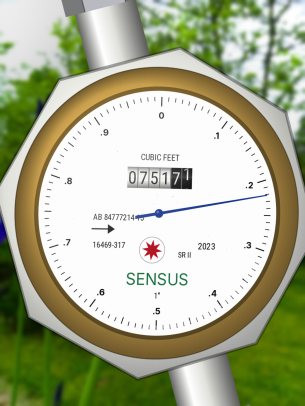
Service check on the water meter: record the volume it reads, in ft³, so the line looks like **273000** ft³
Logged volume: **75171.22** ft³
